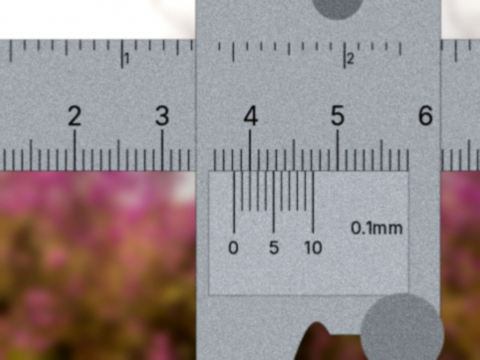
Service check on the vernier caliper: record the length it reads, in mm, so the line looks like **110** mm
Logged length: **38.2** mm
